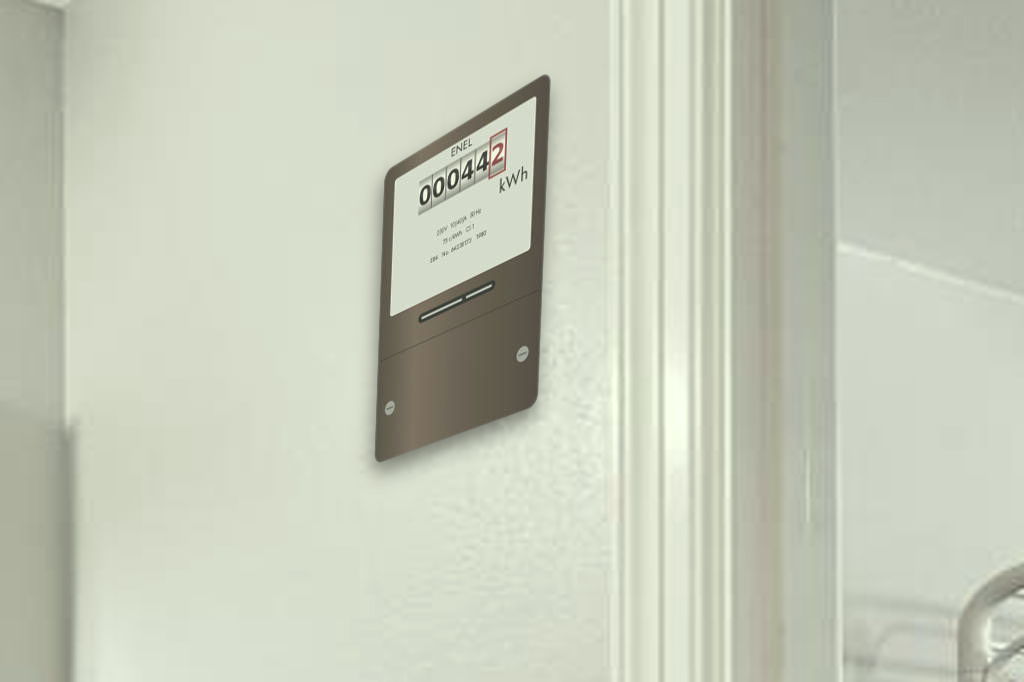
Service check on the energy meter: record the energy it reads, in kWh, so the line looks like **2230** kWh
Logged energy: **44.2** kWh
